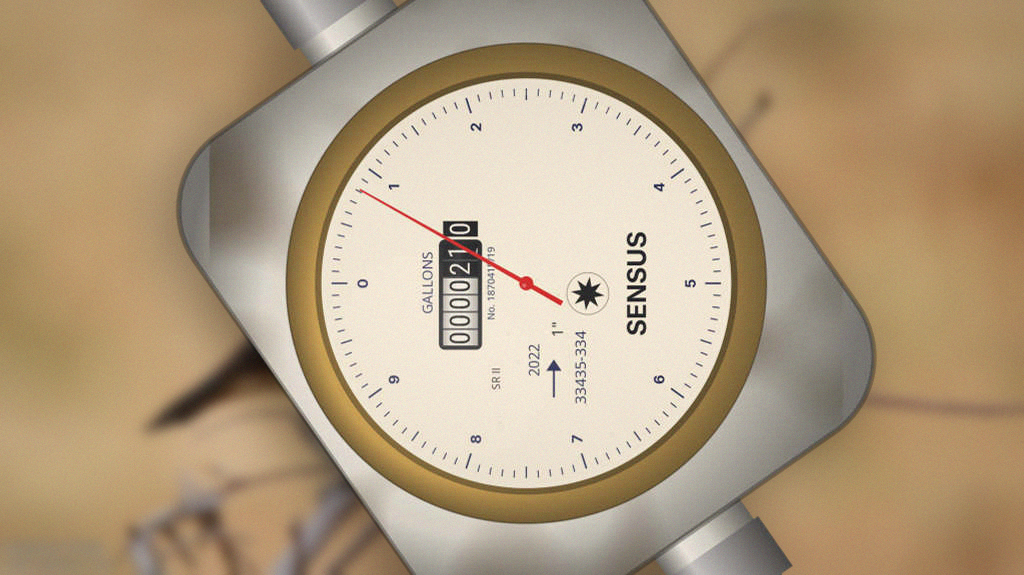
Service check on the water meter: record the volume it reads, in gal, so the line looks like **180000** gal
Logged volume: **210.8** gal
